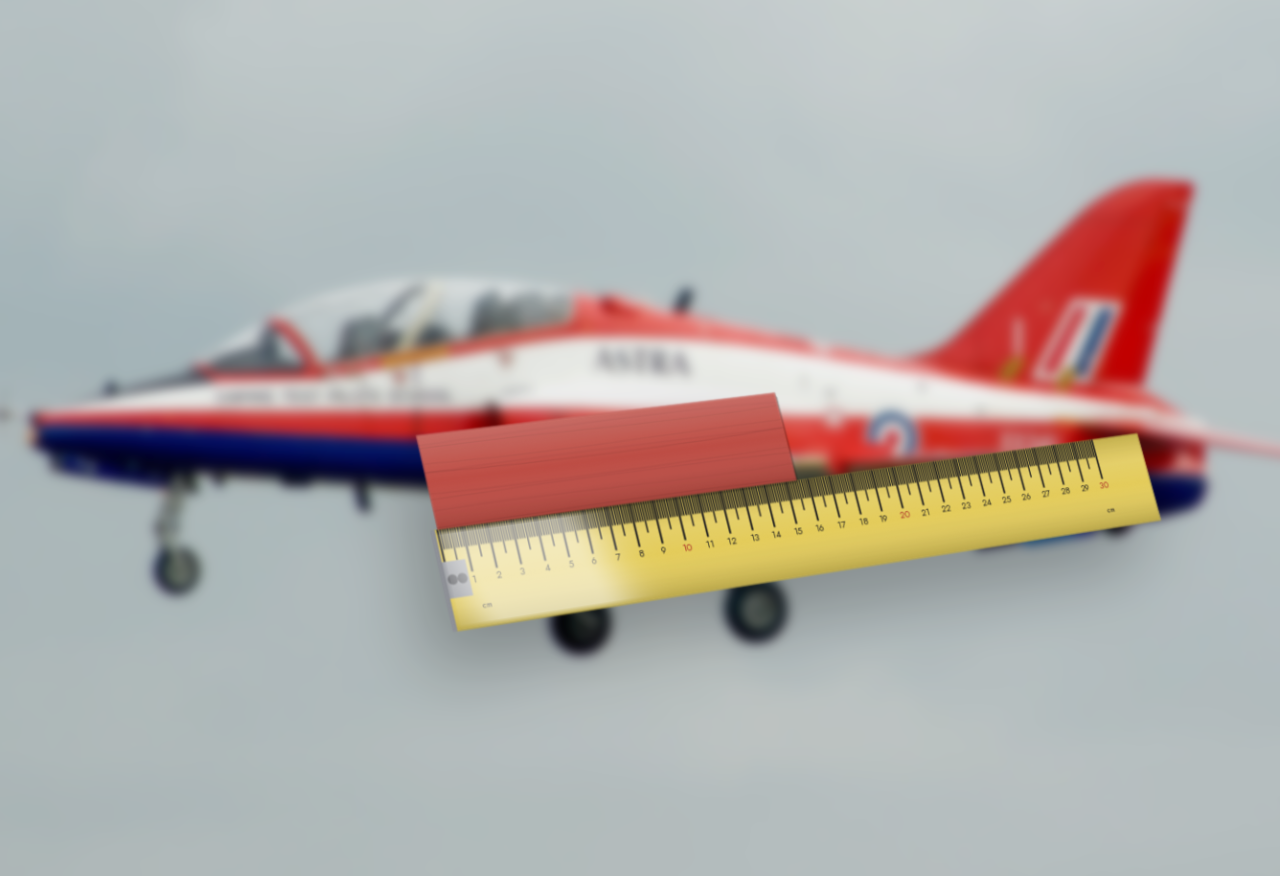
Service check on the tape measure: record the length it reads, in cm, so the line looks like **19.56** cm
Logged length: **15.5** cm
